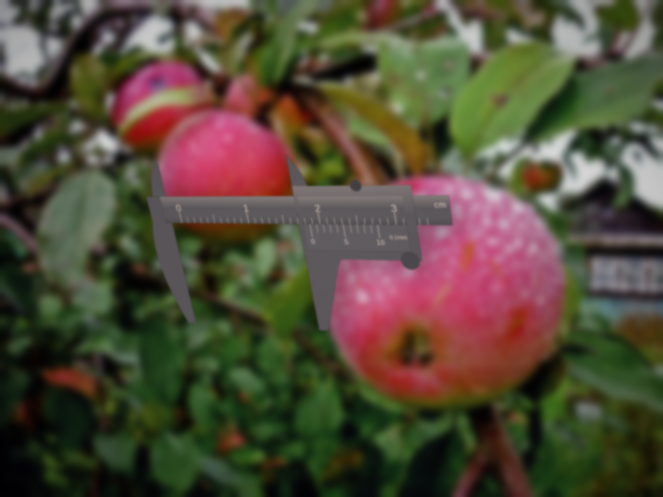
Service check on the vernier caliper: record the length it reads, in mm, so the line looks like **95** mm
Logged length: **18.6** mm
